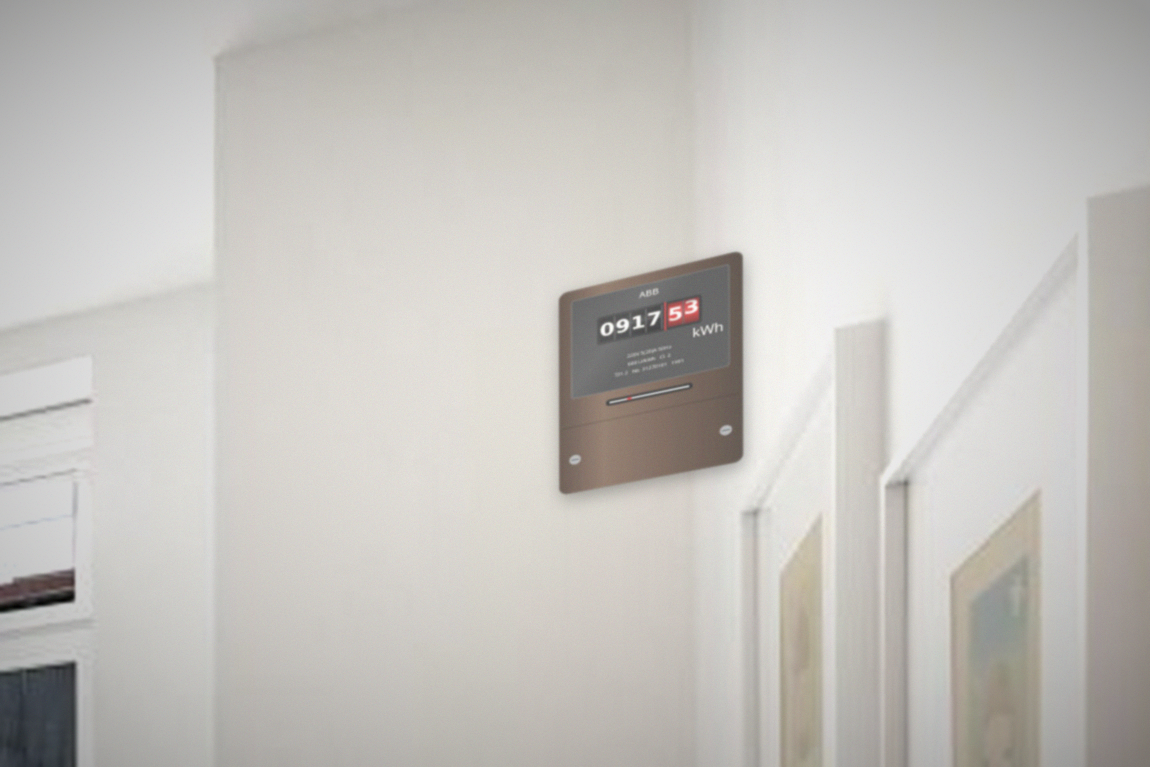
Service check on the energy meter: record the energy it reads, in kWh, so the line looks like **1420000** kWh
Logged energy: **917.53** kWh
